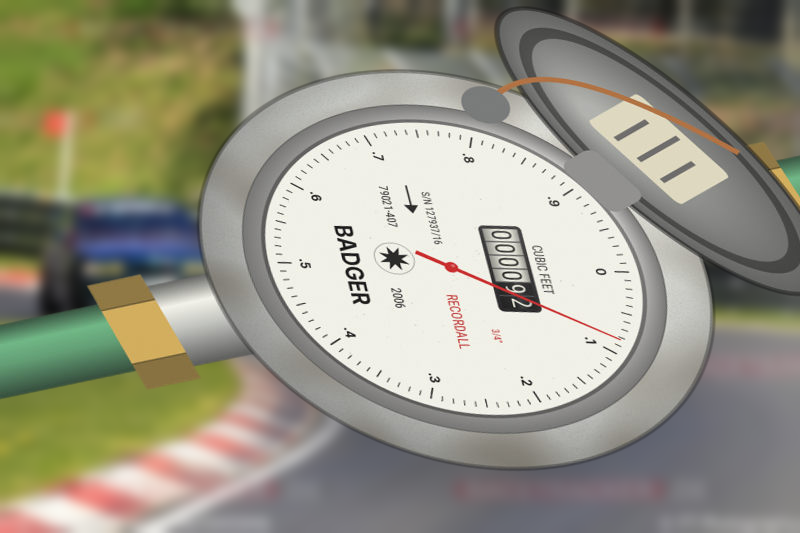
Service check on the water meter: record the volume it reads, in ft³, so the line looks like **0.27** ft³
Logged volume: **92.08** ft³
